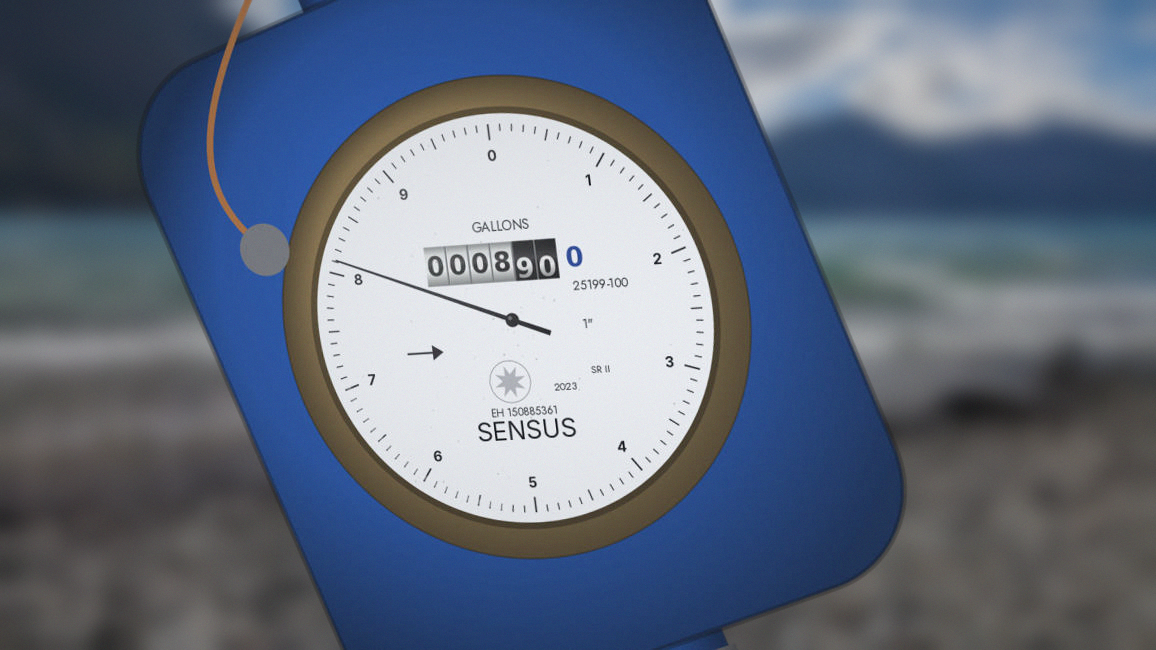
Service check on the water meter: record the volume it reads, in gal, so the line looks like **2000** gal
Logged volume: **8898.1** gal
